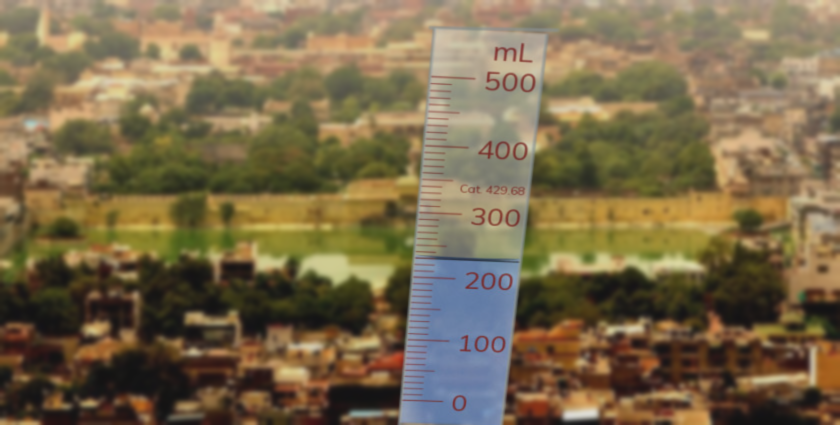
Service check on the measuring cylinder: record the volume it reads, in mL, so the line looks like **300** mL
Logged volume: **230** mL
